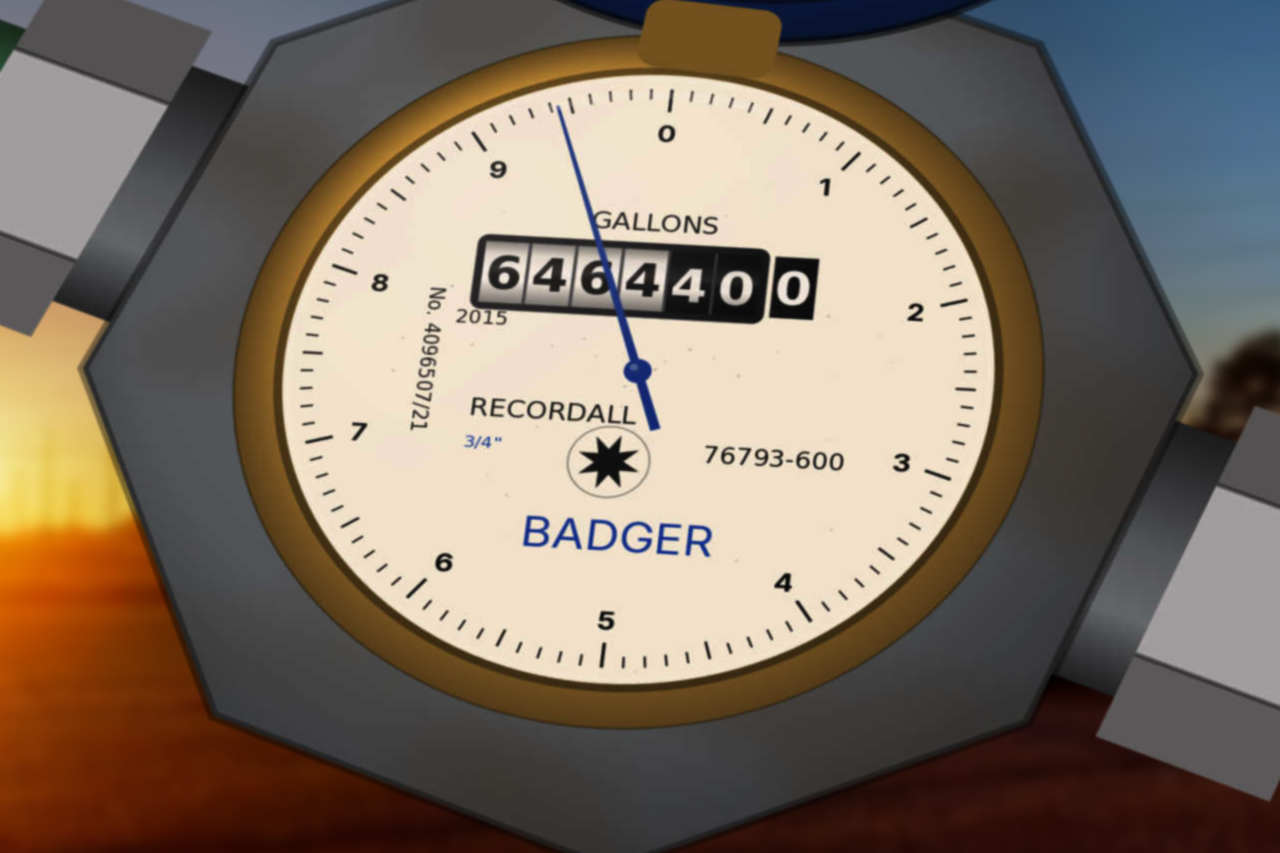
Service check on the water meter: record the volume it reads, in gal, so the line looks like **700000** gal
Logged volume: **6464399.4** gal
